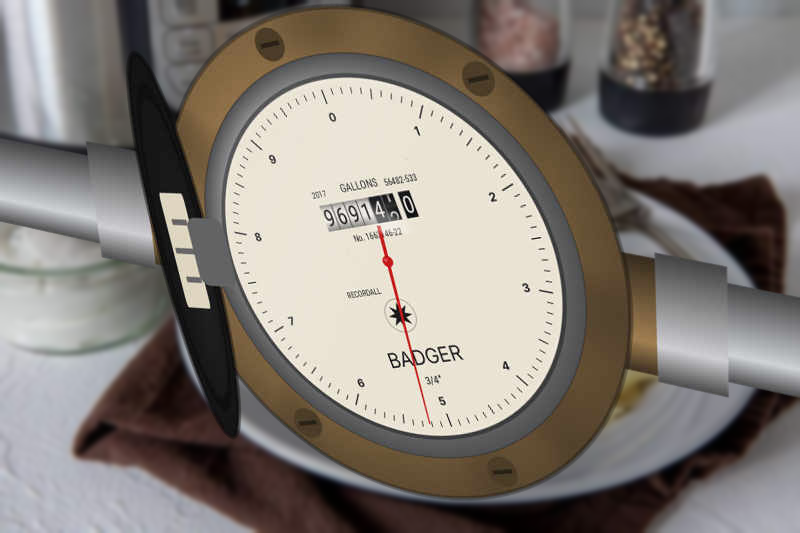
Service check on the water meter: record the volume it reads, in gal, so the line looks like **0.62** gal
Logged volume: **9691415.2** gal
